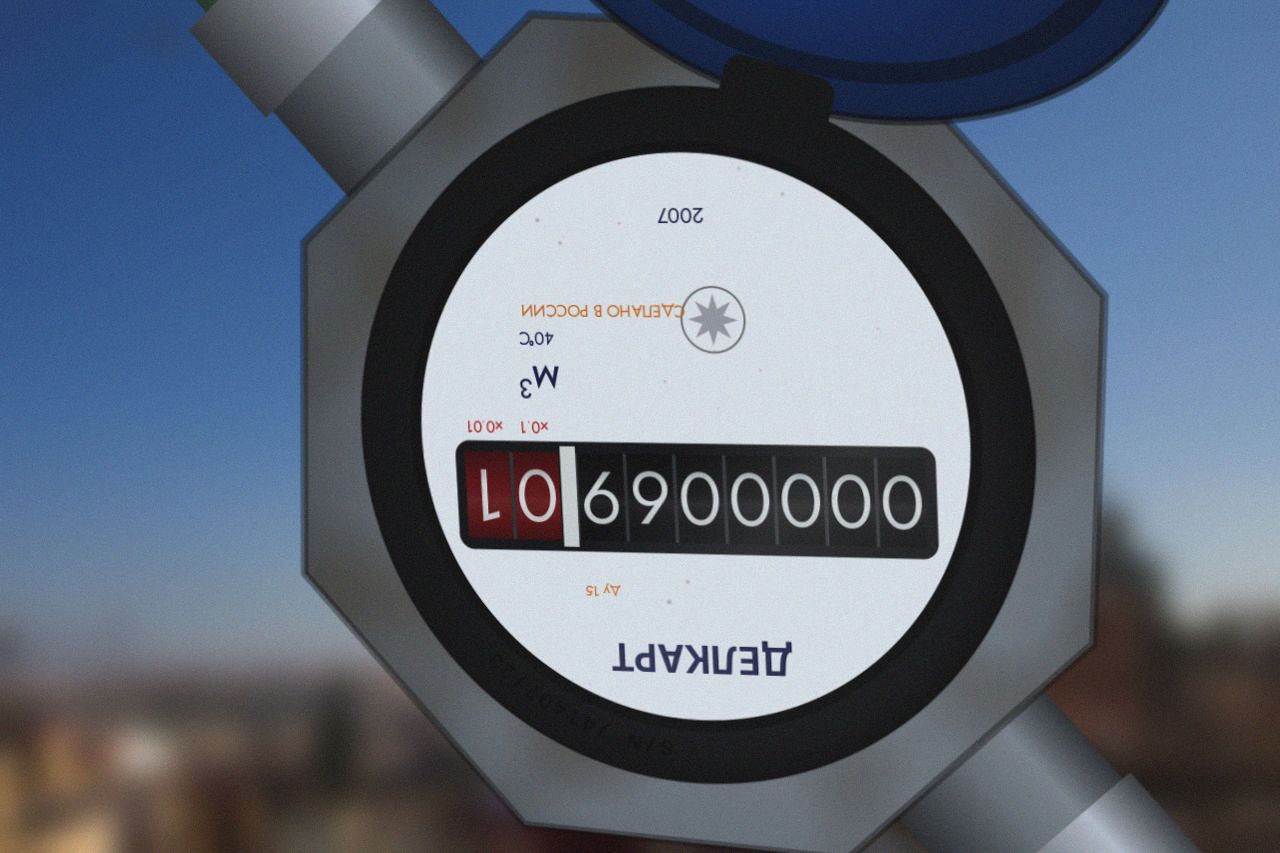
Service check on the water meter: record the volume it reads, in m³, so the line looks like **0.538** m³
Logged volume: **69.01** m³
